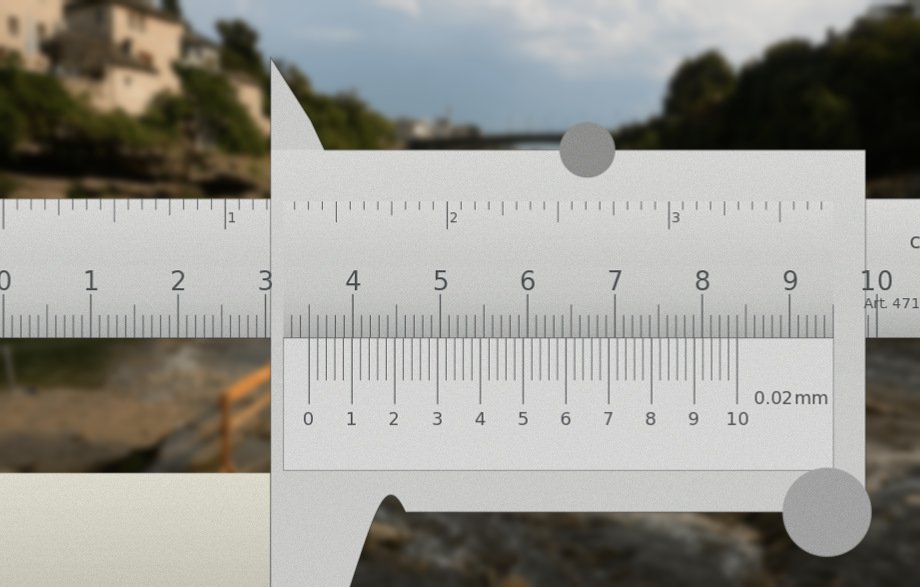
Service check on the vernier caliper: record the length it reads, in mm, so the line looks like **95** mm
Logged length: **35.0** mm
